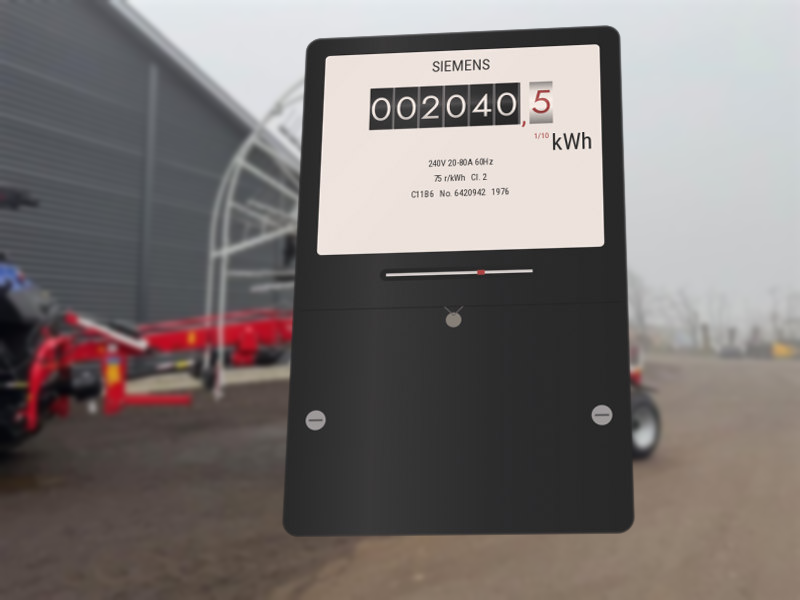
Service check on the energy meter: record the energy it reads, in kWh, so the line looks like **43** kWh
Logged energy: **2040.5** kWh
